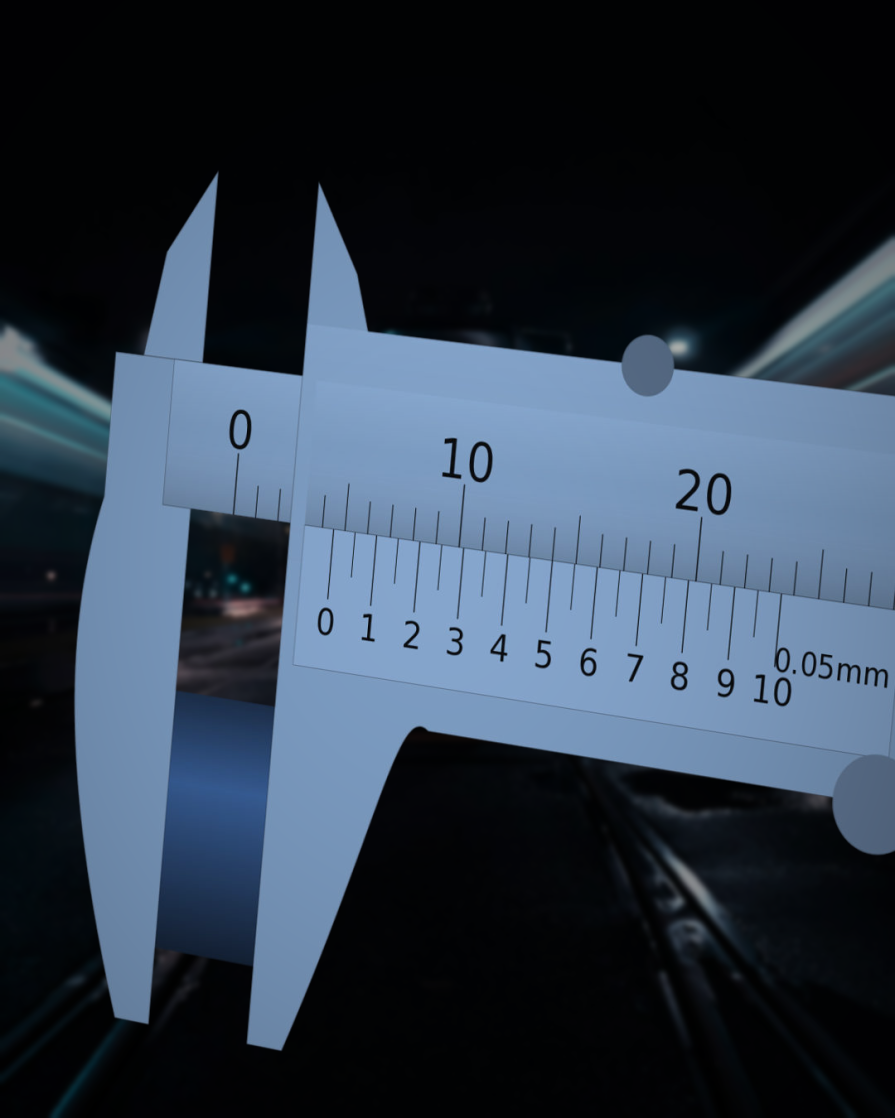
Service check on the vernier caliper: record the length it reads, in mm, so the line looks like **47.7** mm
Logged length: **4.50** mm
